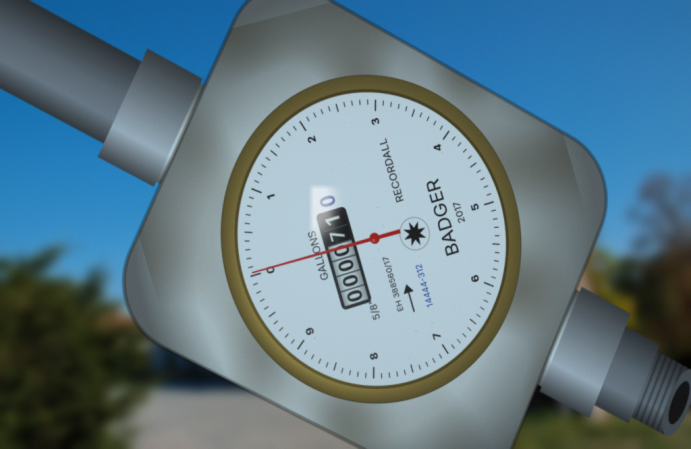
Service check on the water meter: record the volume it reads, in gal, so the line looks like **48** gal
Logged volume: **710.0** gal
